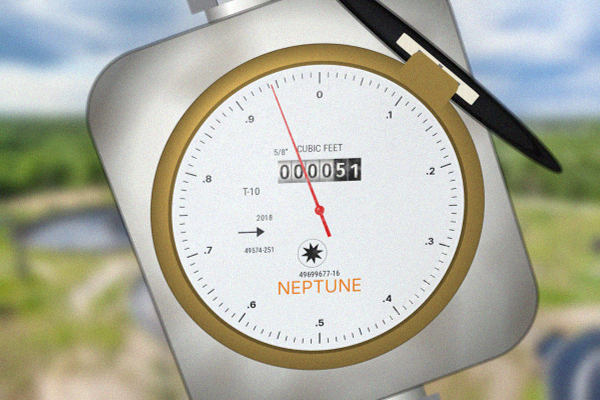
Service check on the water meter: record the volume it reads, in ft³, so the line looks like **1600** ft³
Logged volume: **50.94** ft³
